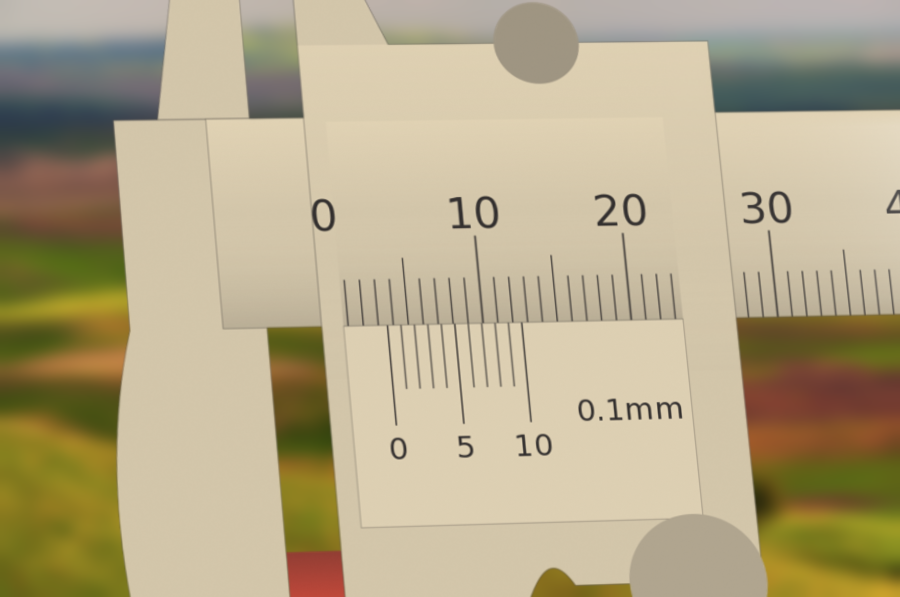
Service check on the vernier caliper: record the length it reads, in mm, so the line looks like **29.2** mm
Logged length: **3.6** mm
